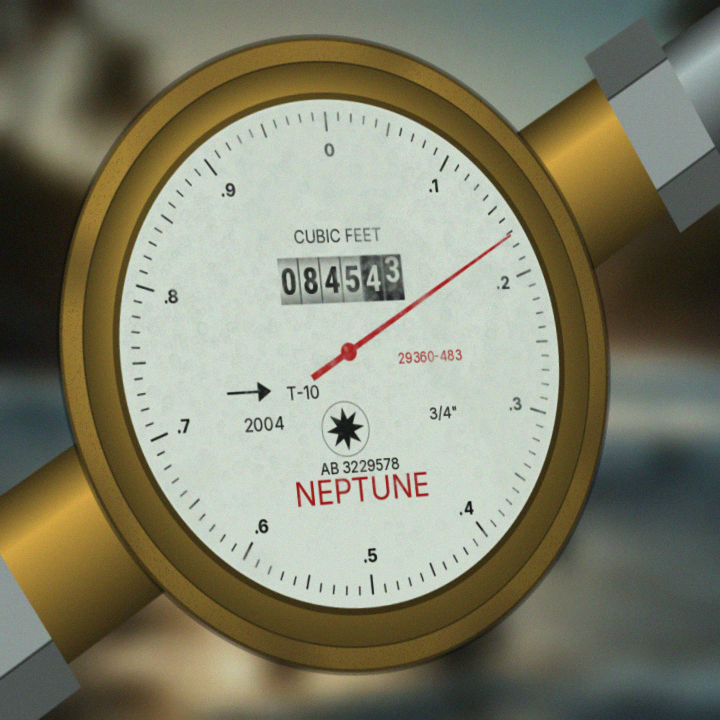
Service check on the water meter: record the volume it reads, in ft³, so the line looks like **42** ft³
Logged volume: **84543.17** ft³
